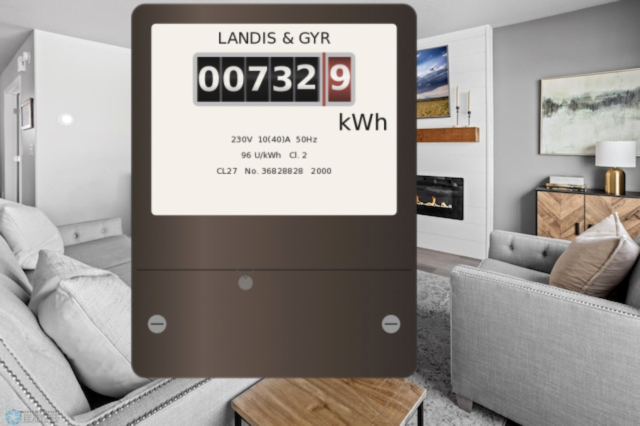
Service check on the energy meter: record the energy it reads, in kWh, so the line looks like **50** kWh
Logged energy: **732.9** kWh
